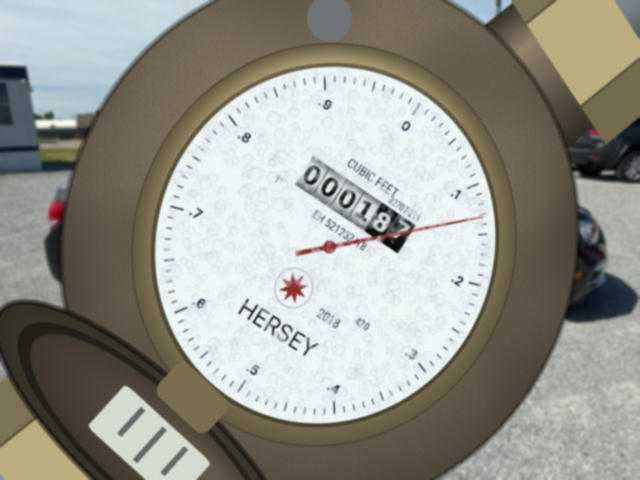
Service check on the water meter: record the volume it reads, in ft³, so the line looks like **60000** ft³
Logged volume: **187.13** ft³
